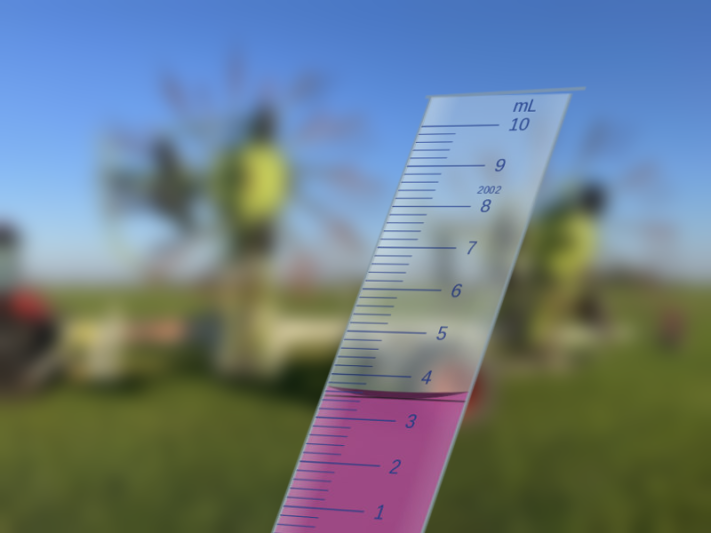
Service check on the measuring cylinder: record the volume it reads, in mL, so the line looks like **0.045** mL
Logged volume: **3.5** mL
